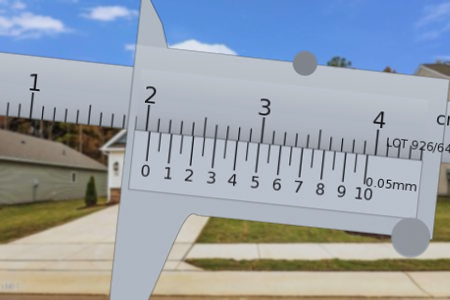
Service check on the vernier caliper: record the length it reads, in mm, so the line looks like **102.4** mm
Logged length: **20.3** mm
